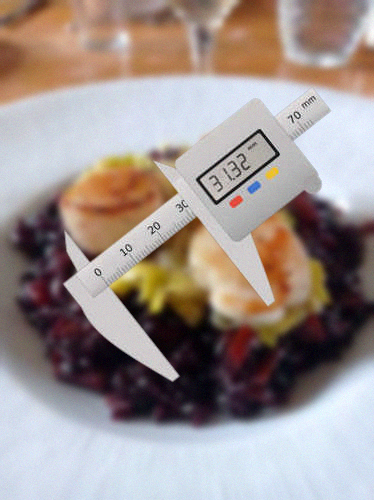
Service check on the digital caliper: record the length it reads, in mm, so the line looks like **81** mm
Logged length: **31.32** mm
